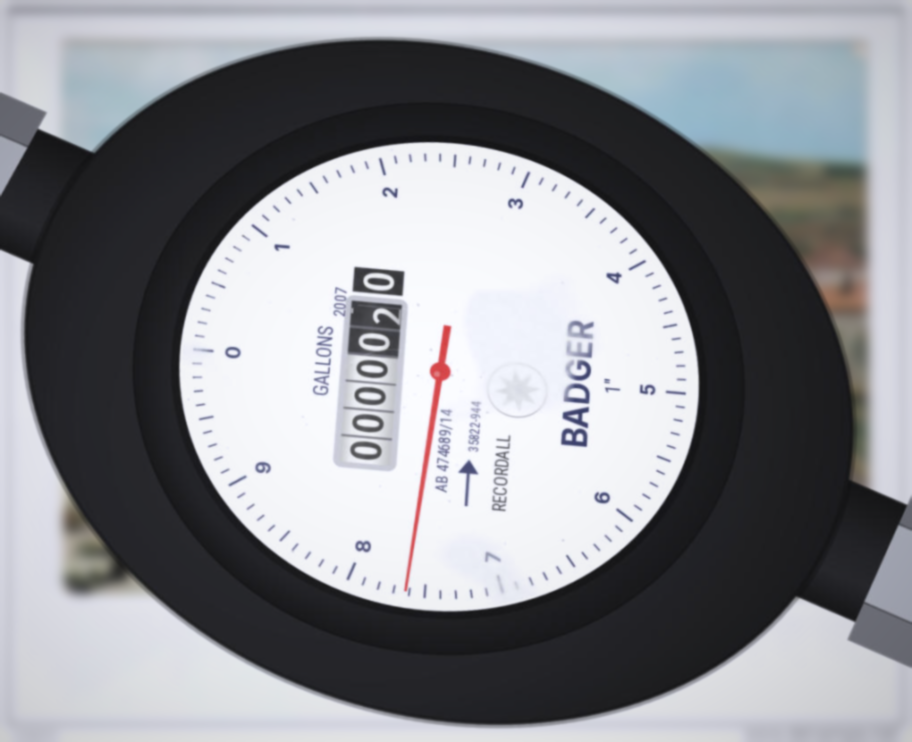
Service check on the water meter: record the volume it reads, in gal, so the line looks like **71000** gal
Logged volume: **17.6** gal
